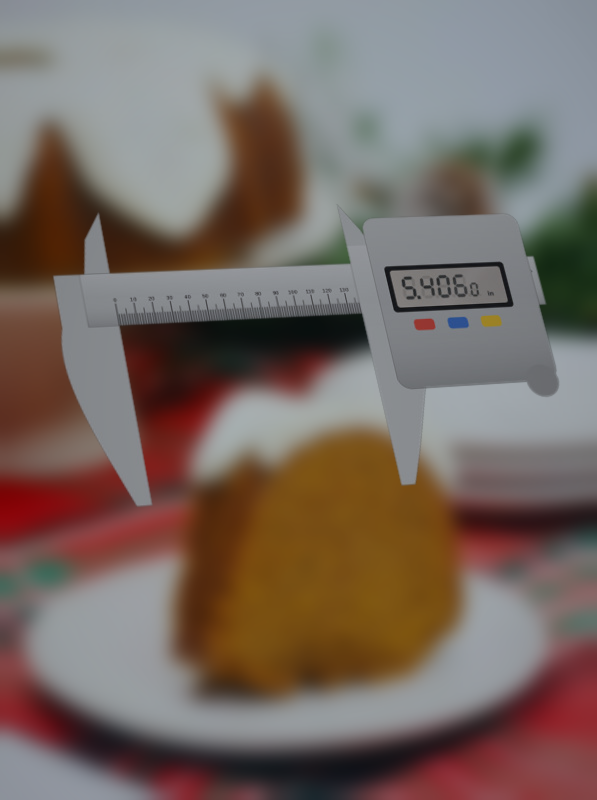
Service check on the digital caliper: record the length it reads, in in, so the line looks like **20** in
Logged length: **5.4060** in
